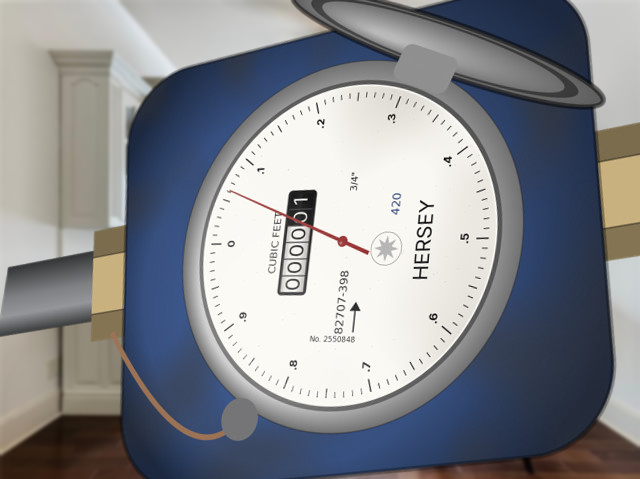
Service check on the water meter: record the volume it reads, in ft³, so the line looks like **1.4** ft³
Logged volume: **1.06** ft³
